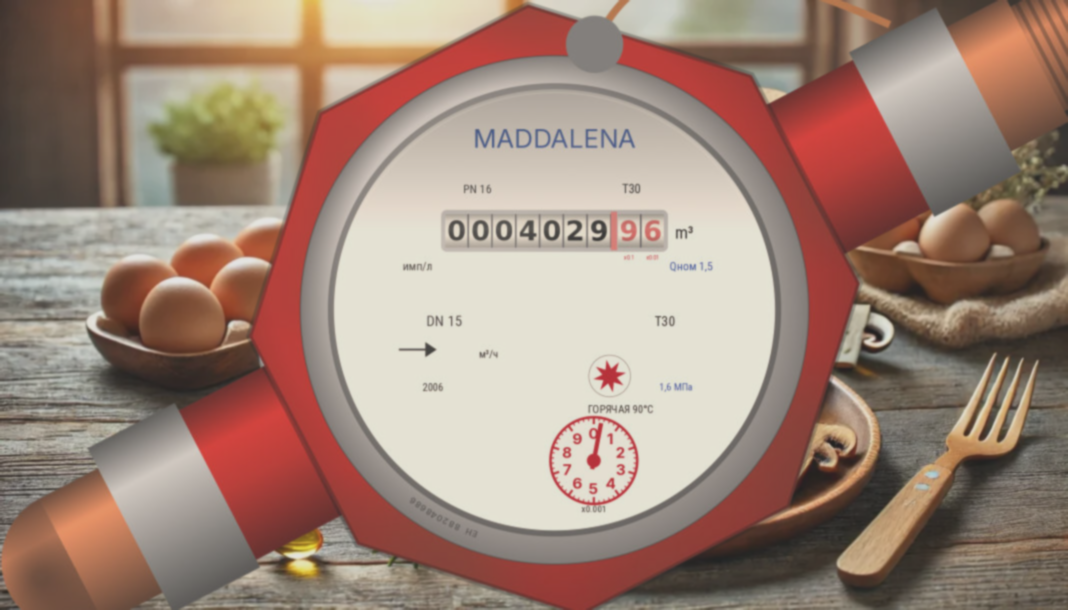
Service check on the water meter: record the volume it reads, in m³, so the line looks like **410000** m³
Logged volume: **4029.960** m³
